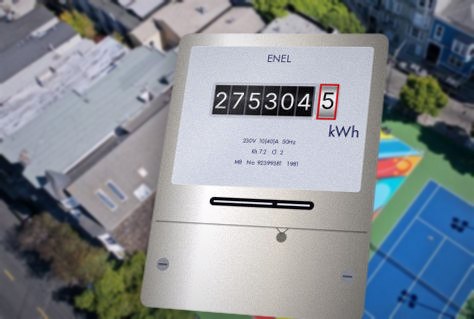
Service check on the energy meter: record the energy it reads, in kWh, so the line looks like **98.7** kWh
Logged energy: **275304.5** kWh
